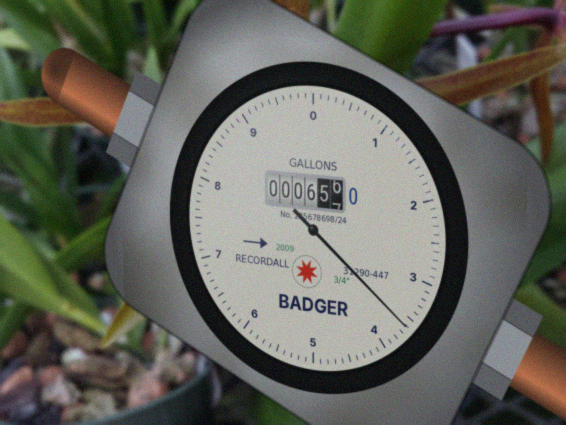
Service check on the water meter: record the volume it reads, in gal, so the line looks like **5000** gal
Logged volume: **6563.6** gal
